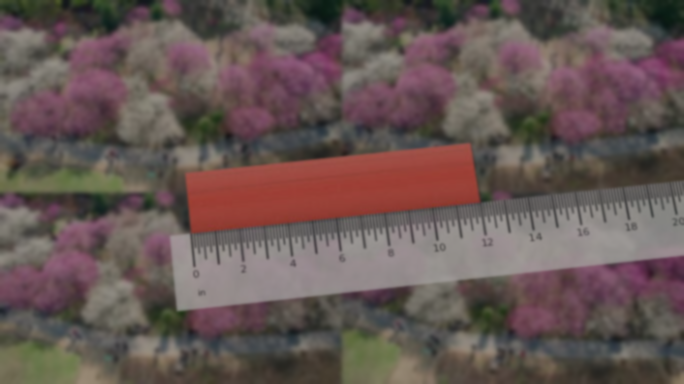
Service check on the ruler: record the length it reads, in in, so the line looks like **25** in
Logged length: **12** in
